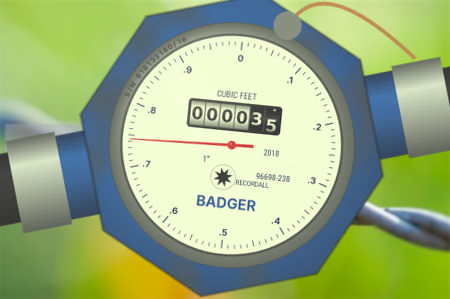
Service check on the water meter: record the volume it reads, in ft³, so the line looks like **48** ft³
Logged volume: **34.74** ft³
